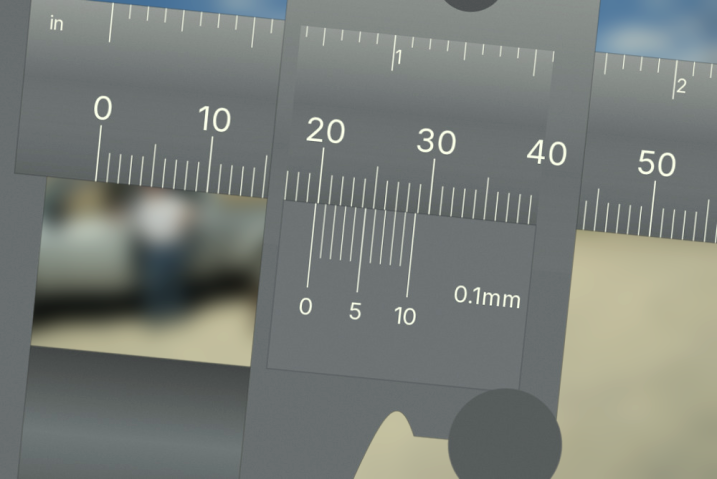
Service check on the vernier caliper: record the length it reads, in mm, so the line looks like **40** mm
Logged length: **19.8** mm
